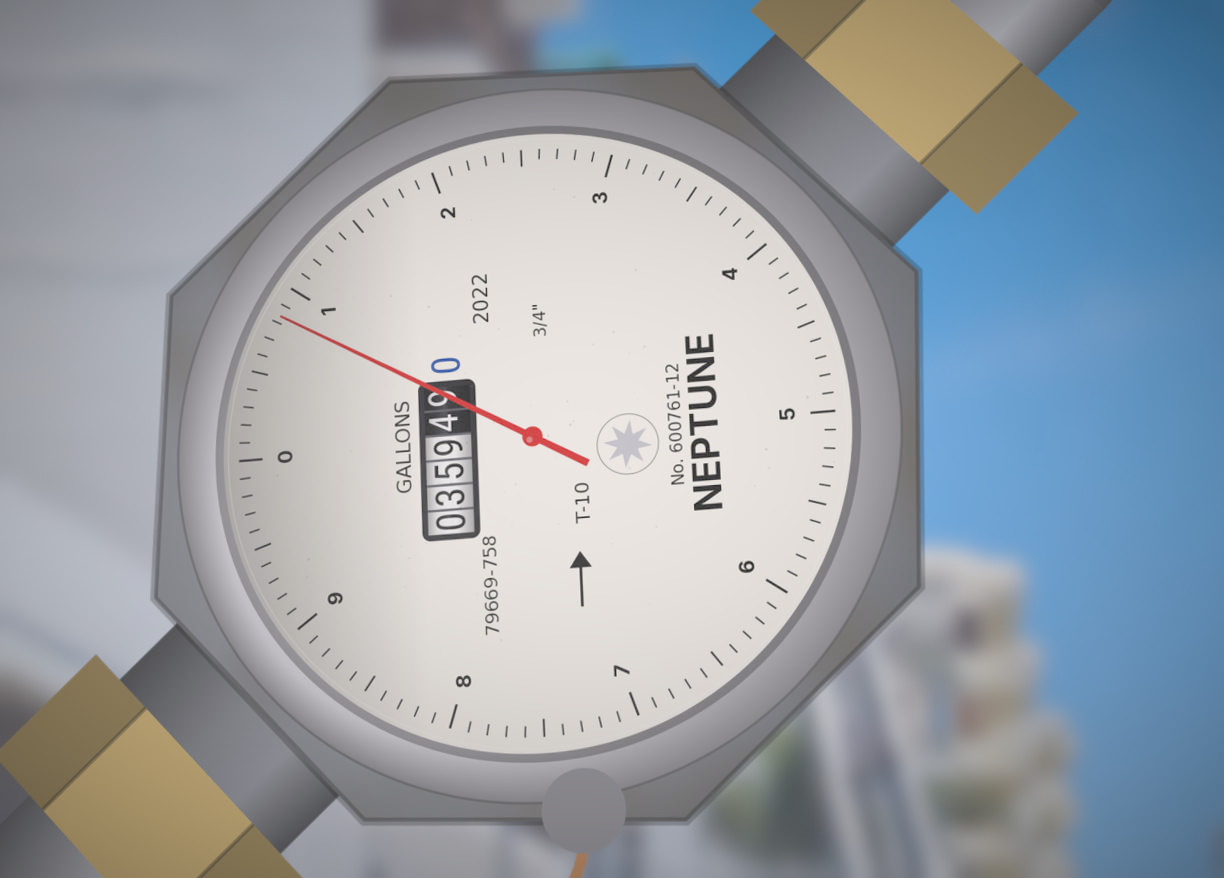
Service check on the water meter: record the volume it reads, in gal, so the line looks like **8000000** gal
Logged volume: **359490.8** gal
